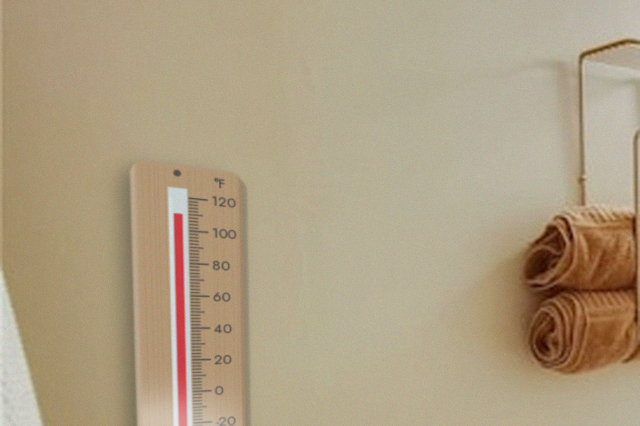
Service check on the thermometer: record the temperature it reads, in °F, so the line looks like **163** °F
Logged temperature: **110** °F
